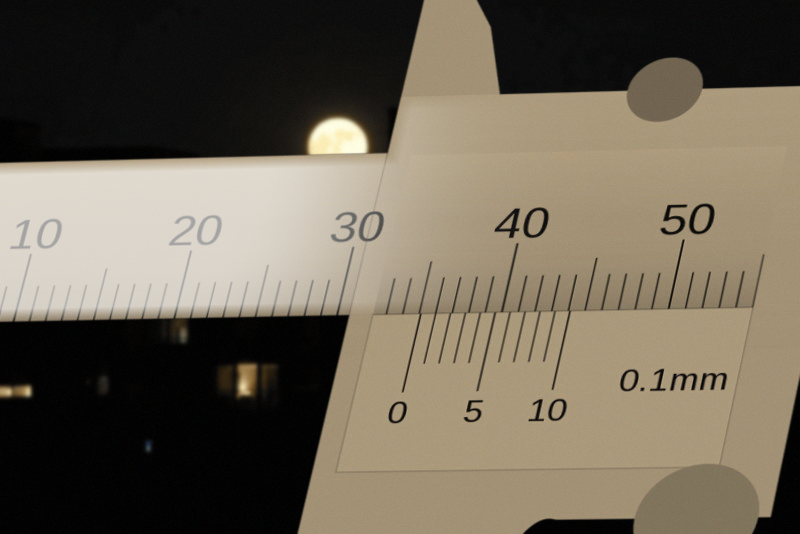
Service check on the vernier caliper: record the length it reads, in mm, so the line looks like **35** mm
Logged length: **35.1** mm
